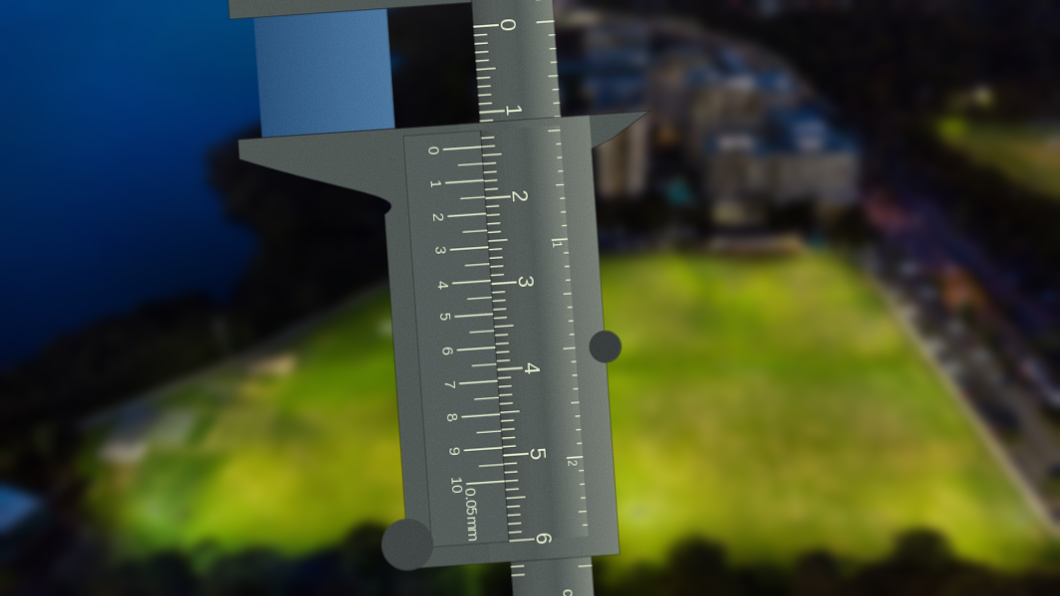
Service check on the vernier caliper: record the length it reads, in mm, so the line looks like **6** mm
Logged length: **14.0** mm
